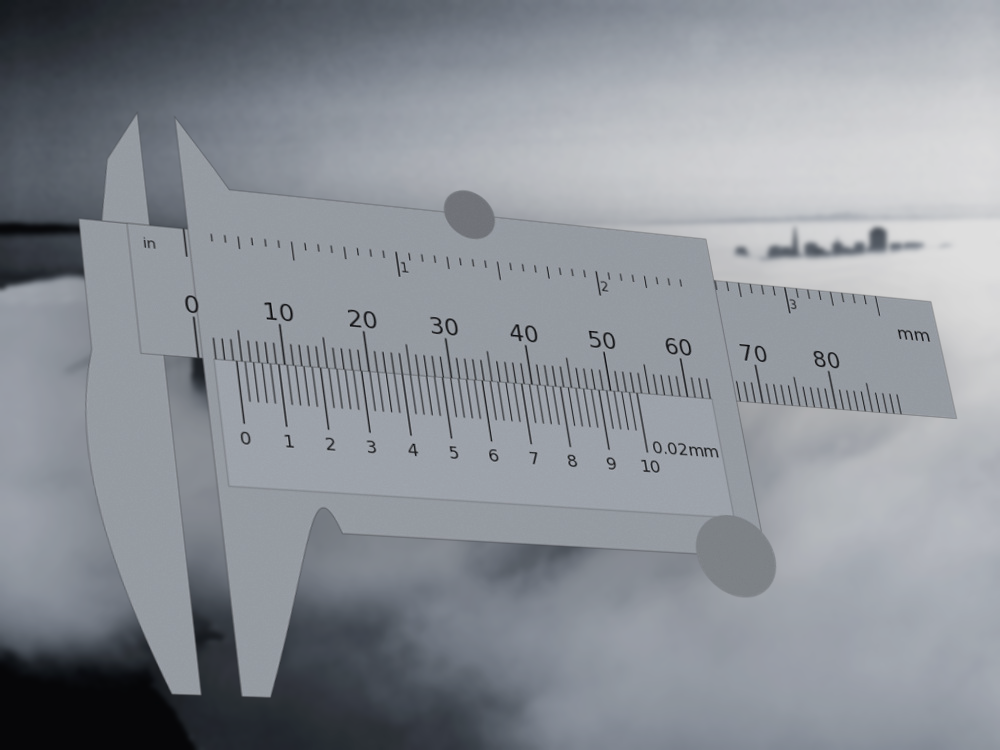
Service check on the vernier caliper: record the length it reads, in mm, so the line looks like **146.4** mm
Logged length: **4.4** mm
